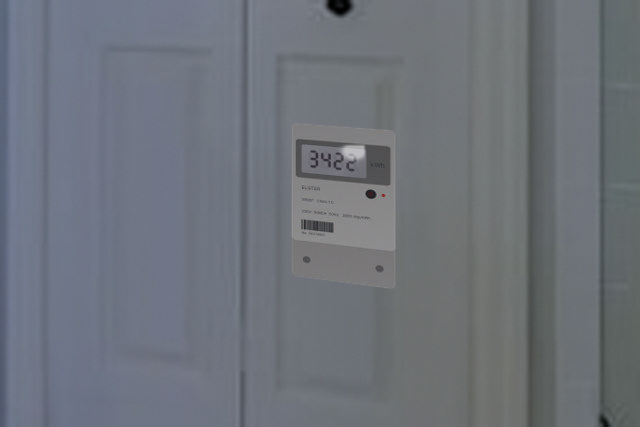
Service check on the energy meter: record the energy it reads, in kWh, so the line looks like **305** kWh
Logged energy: **3422** kWh
